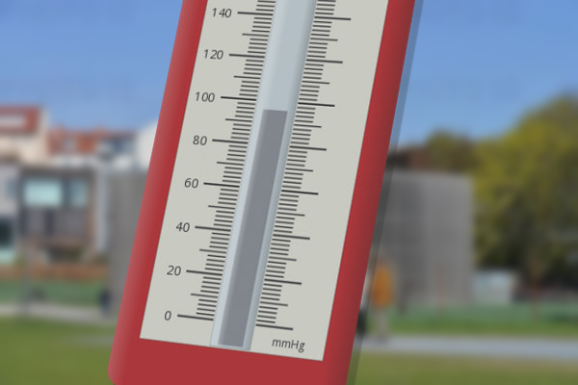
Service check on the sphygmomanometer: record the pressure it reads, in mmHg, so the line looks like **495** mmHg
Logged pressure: **96** mmHg
